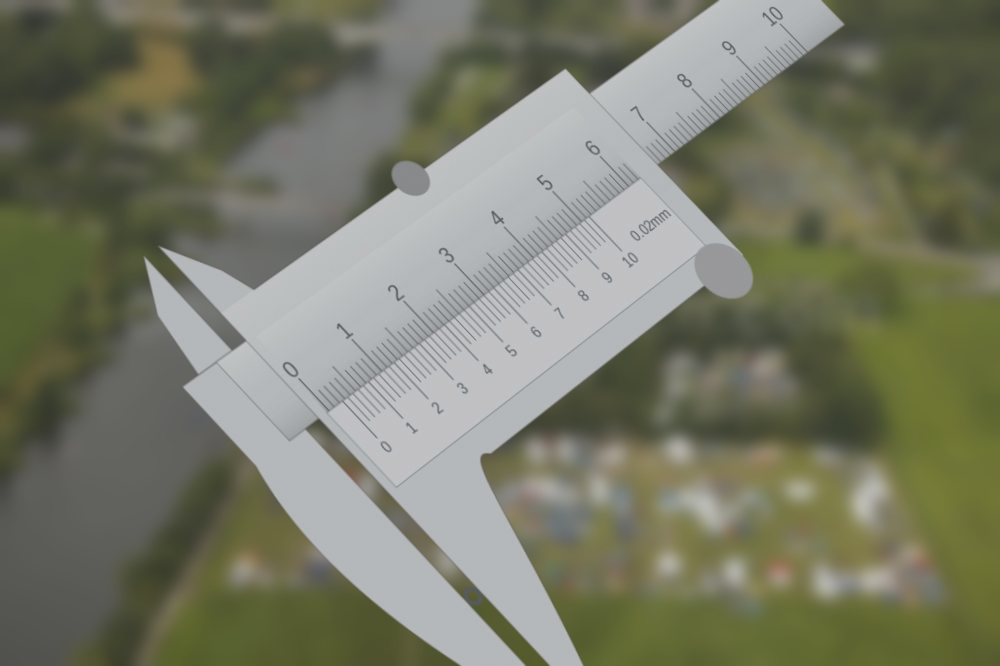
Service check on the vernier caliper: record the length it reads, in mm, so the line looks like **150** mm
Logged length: **2.5** mm
